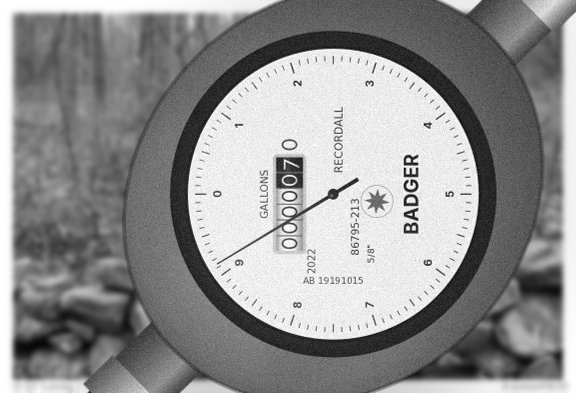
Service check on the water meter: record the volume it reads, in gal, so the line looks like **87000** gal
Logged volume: **69.1** gal
